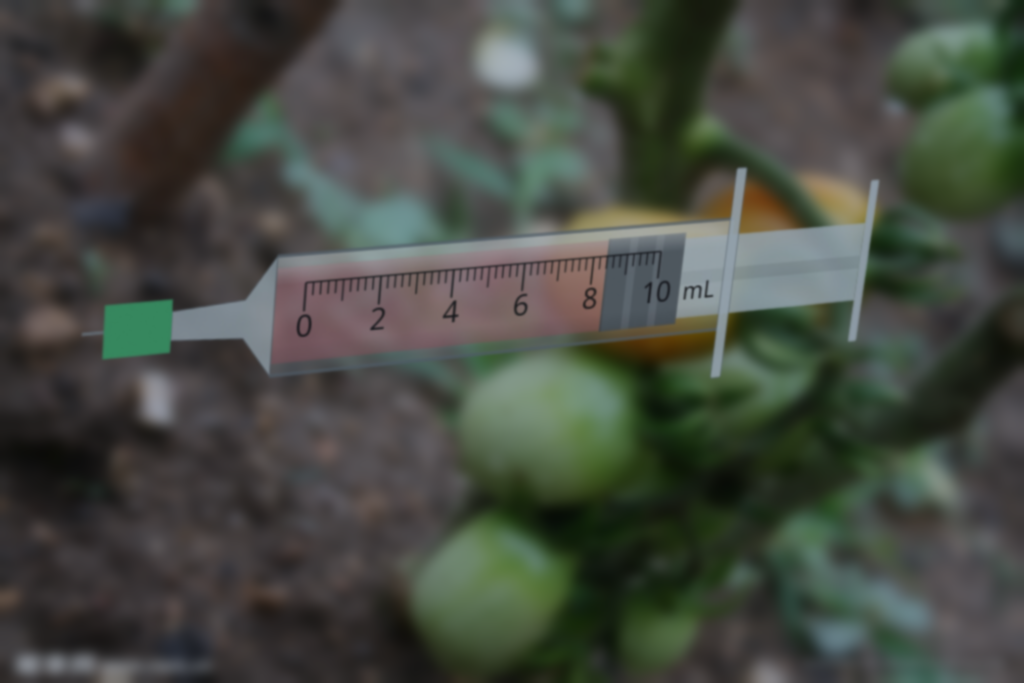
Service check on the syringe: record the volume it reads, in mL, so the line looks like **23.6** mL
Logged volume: **8.4** mL
